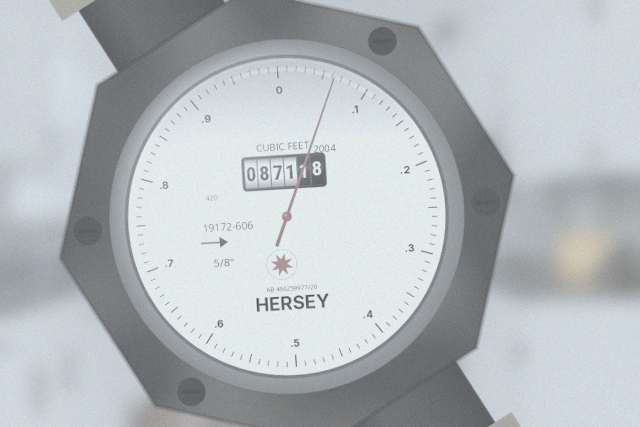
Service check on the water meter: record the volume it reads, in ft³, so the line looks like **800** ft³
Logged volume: **87118.06** ft³
